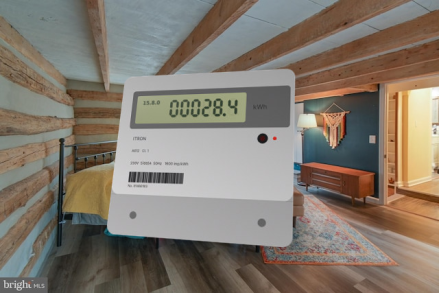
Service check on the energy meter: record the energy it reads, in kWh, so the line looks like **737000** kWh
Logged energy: **28.4** kWh
